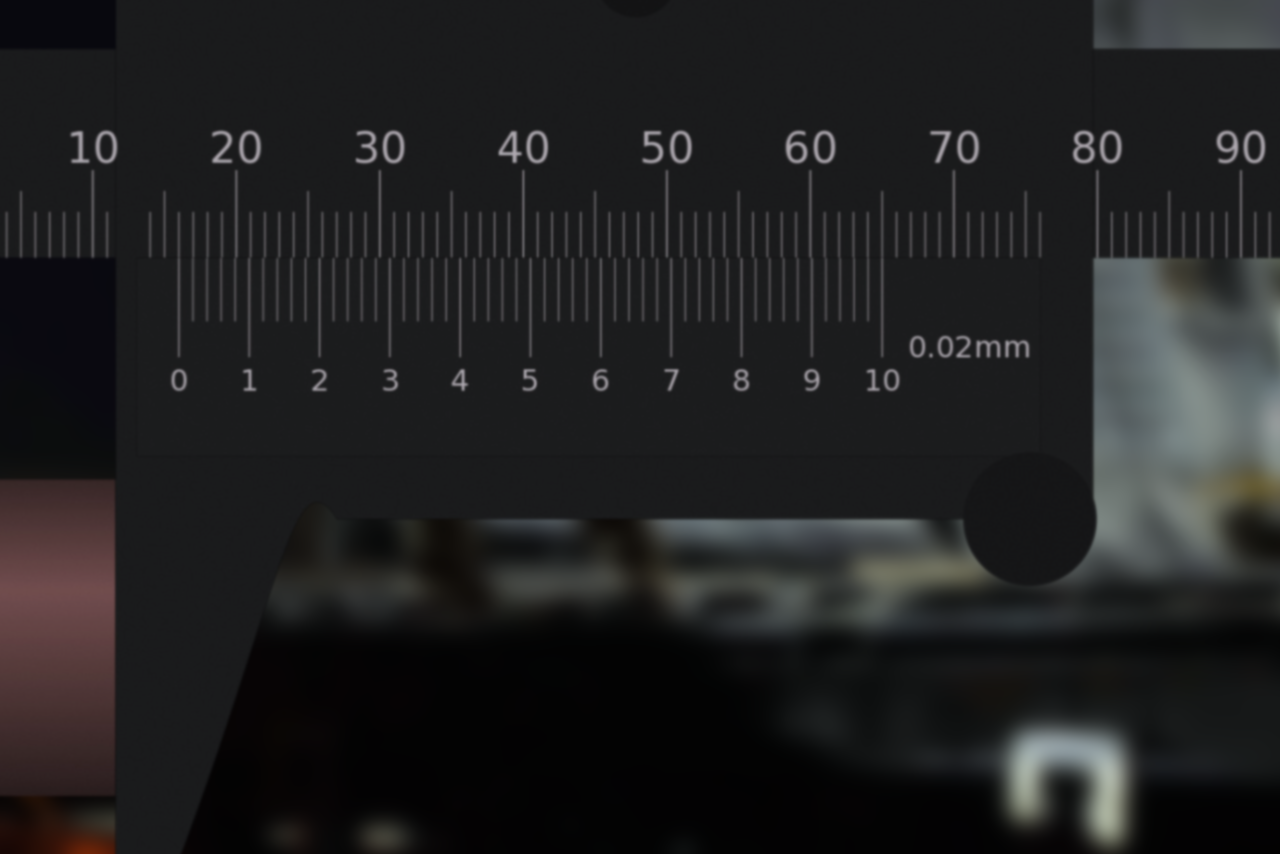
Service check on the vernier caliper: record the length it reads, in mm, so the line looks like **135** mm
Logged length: **16.0** mm
